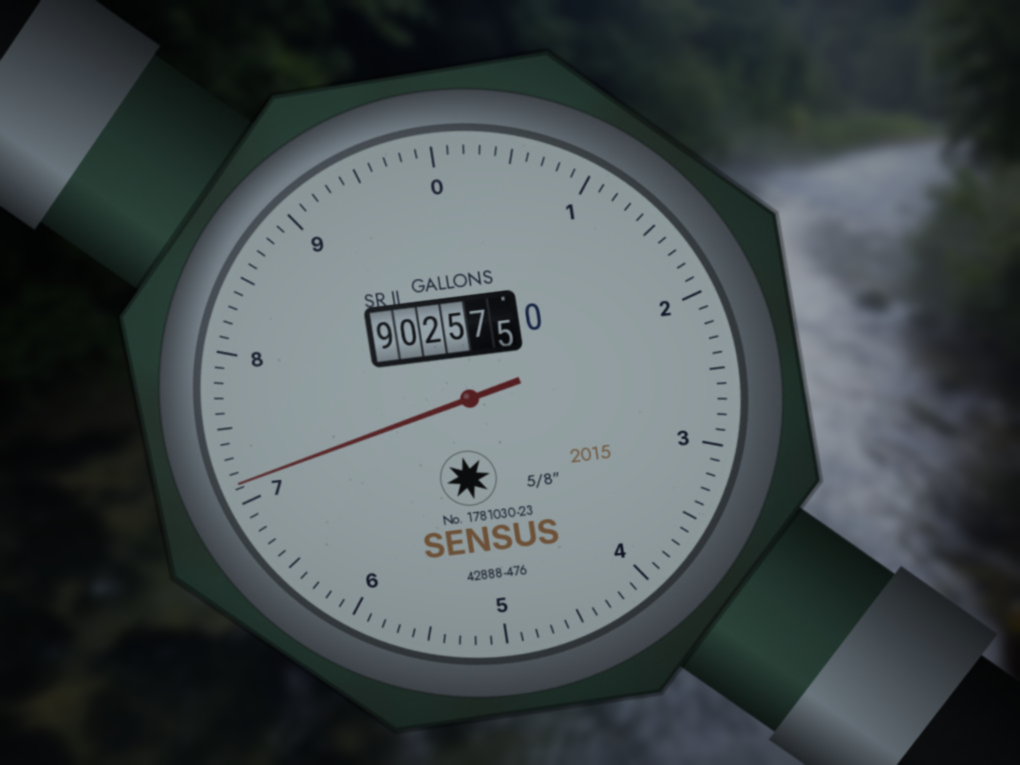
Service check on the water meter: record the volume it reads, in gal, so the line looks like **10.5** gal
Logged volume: **9025747.1** gal
